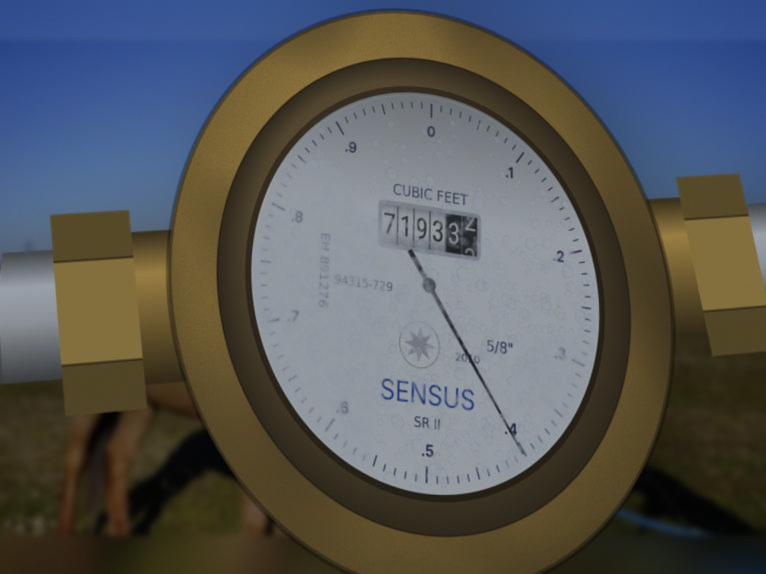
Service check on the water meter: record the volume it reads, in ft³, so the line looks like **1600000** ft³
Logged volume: **719332.40** ft³
